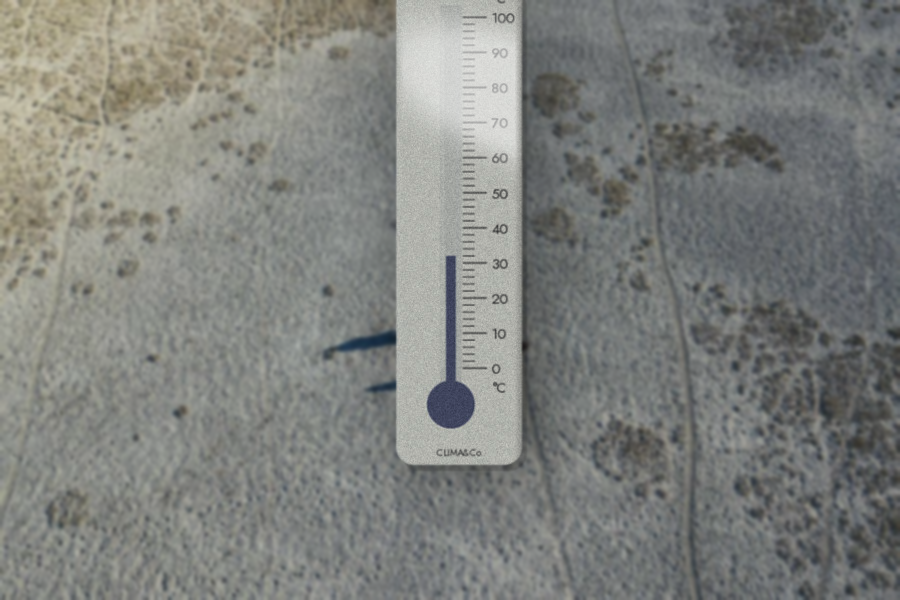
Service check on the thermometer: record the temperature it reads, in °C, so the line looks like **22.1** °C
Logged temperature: **32** °C
